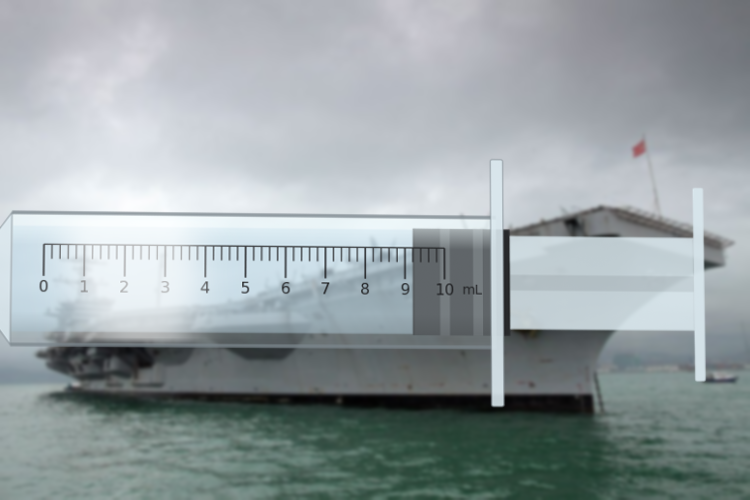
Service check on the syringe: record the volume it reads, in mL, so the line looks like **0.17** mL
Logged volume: **9.2** mL
